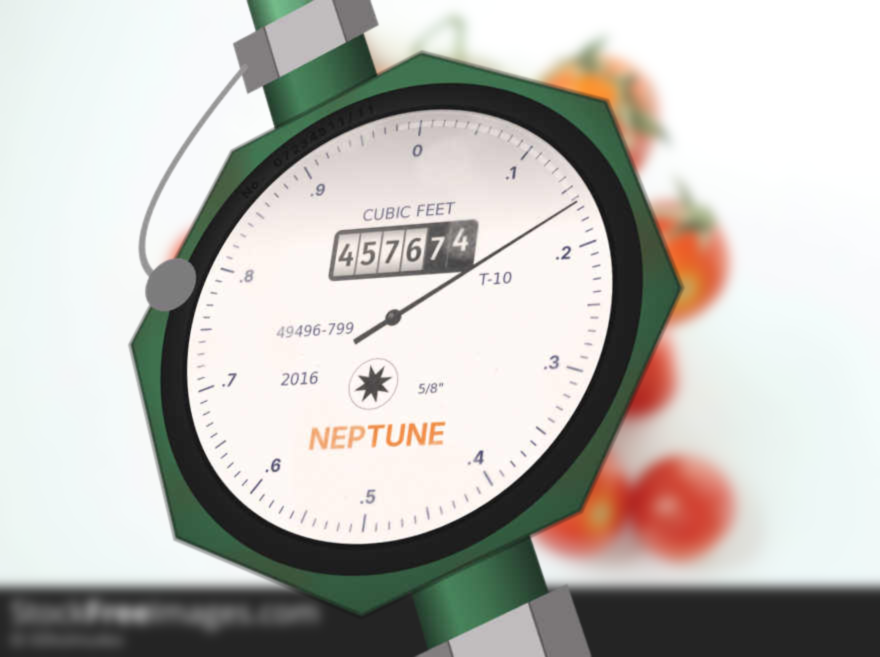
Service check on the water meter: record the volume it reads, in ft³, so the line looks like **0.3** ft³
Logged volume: **457674.16** ft³
